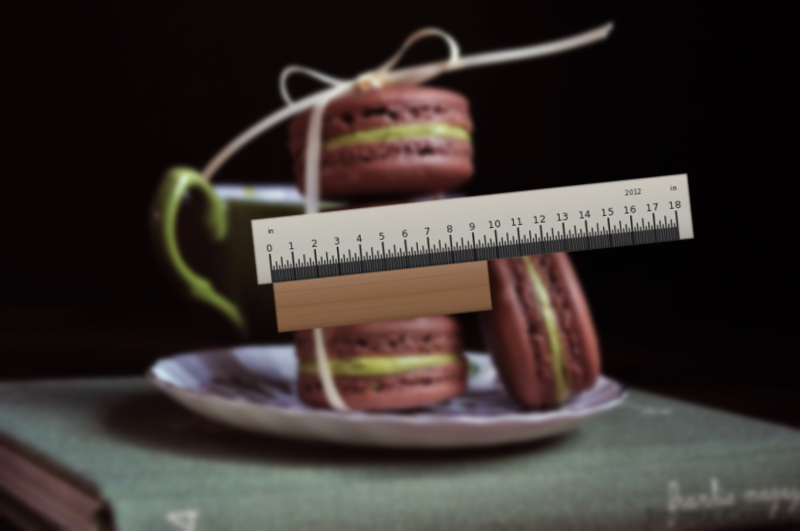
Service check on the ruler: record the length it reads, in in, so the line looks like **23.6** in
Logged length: **9.5** in
